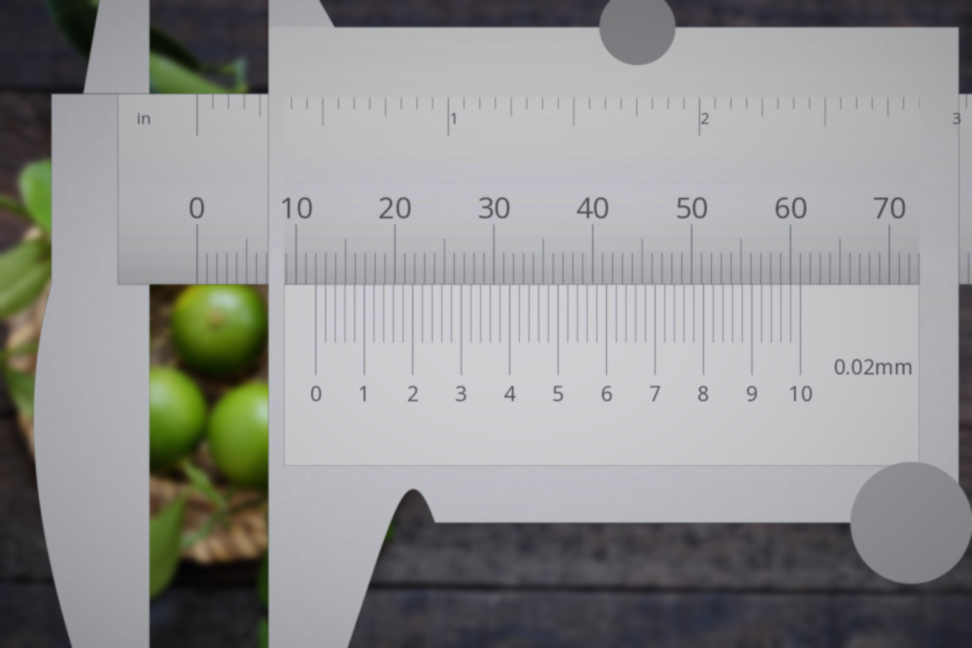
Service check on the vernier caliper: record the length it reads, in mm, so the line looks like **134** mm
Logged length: **12.0** mm
